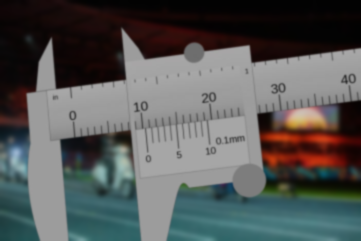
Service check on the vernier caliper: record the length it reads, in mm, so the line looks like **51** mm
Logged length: **10.4** mm
